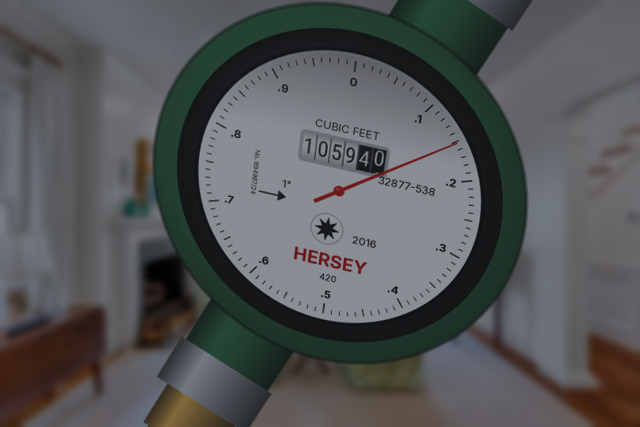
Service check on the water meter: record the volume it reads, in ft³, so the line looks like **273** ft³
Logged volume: **105940.15** ft³
